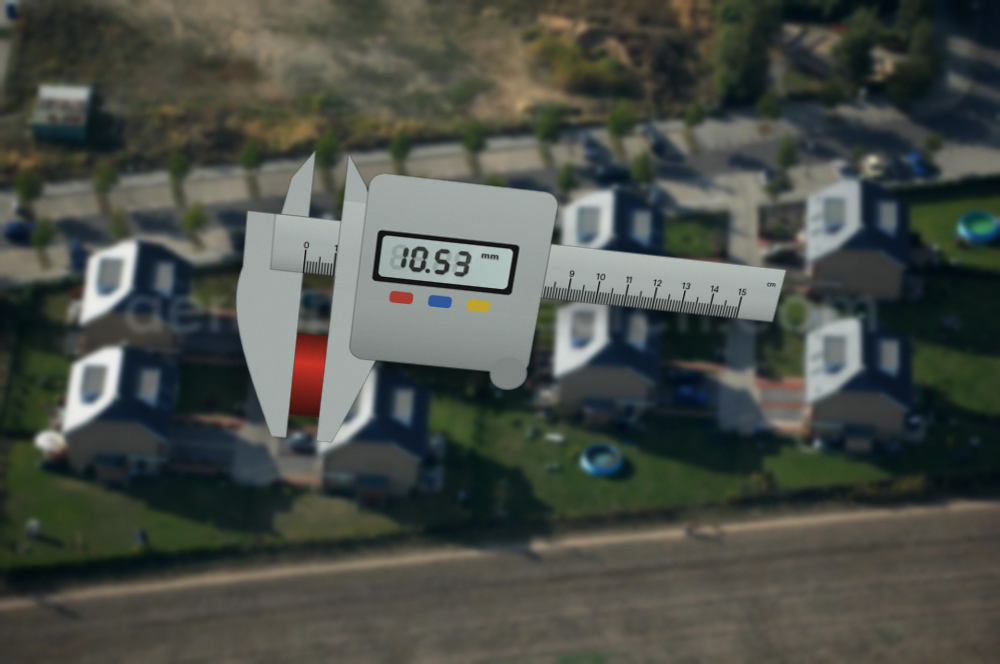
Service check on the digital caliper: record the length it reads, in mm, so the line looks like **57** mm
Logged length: **10.53** mm
